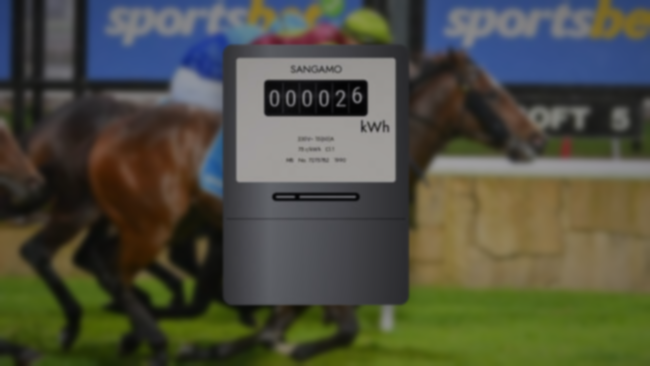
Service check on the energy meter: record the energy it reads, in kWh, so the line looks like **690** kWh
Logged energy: **26** kWh
